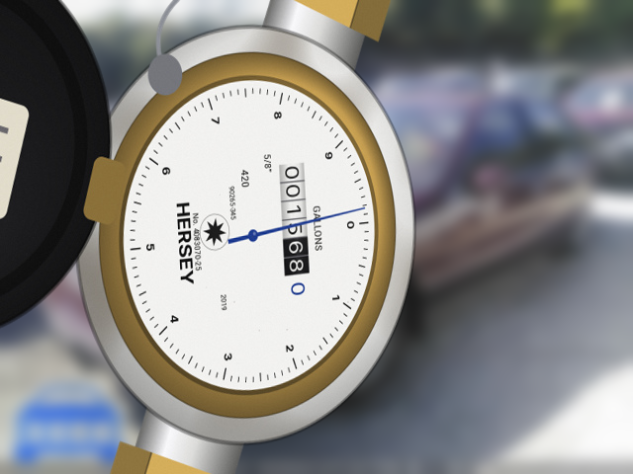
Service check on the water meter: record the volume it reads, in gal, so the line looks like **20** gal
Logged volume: **15679.8** gal
